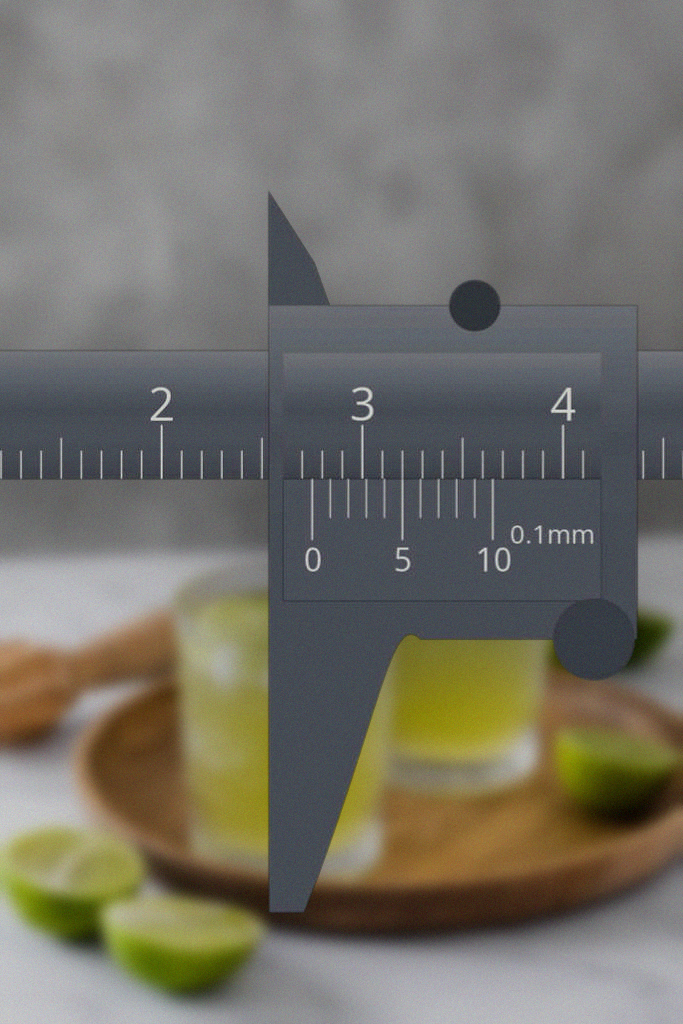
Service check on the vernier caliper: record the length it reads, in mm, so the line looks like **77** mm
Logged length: **27.5** mm
